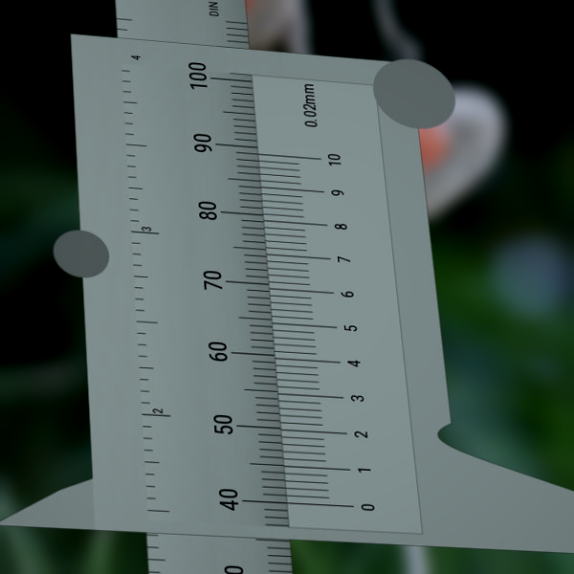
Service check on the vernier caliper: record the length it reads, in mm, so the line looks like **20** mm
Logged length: **40.0** mm
